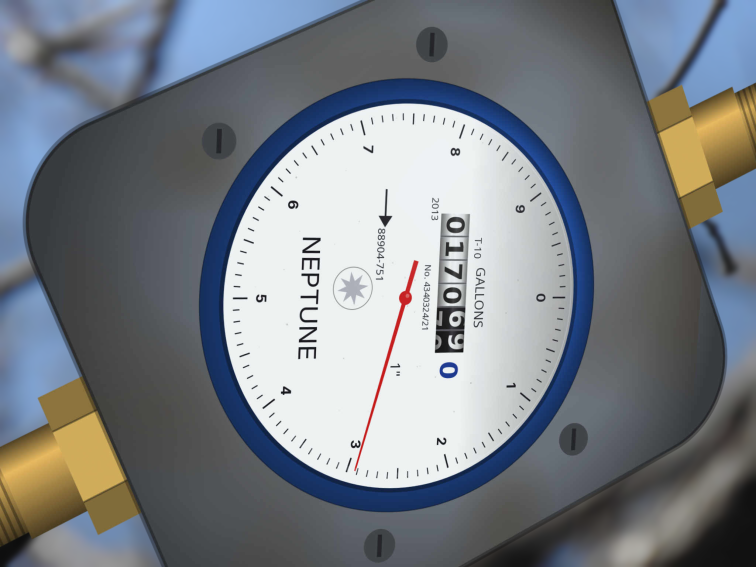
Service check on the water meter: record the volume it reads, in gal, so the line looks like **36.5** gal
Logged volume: **170692.9** gal
